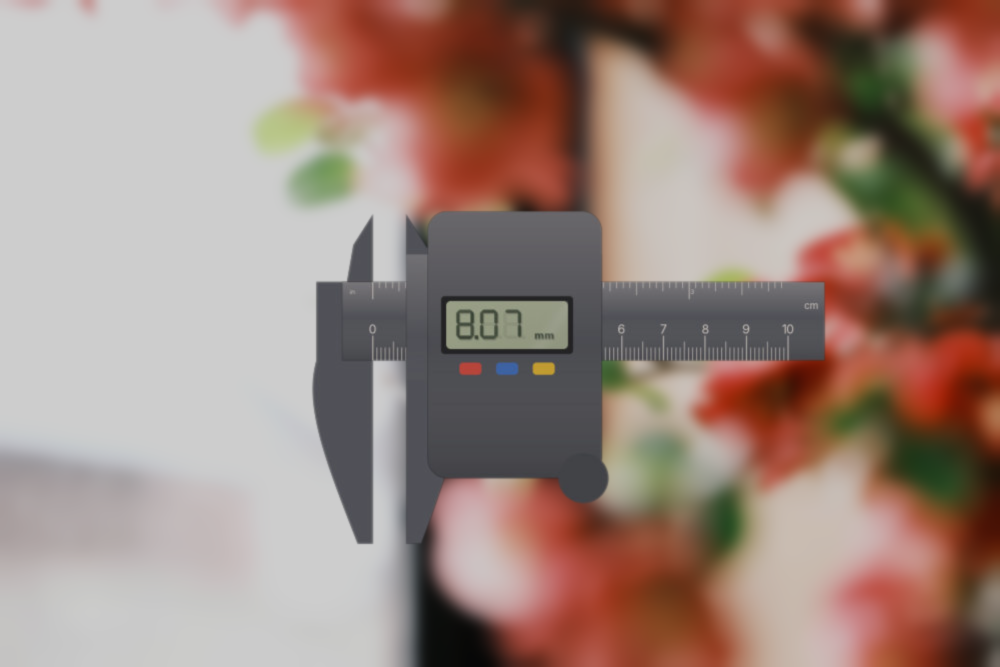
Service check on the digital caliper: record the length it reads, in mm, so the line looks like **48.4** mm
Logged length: **8.07** mm
